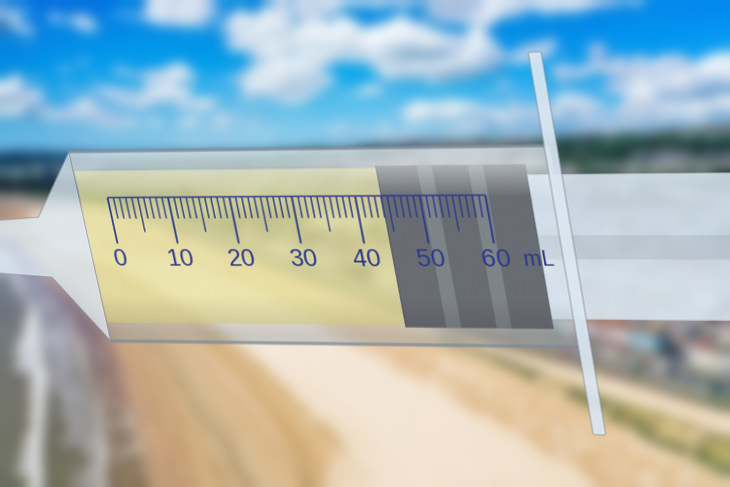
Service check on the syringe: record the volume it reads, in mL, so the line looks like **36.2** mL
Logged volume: **44** mL
